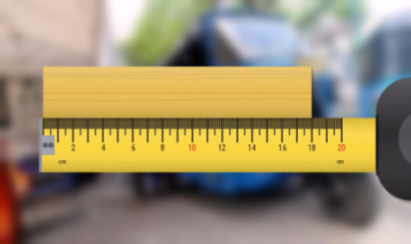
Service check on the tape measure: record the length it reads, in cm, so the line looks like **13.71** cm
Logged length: **18** cm
